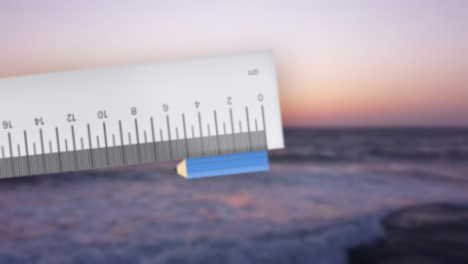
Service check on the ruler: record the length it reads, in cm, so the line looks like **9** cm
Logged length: **6** cm
